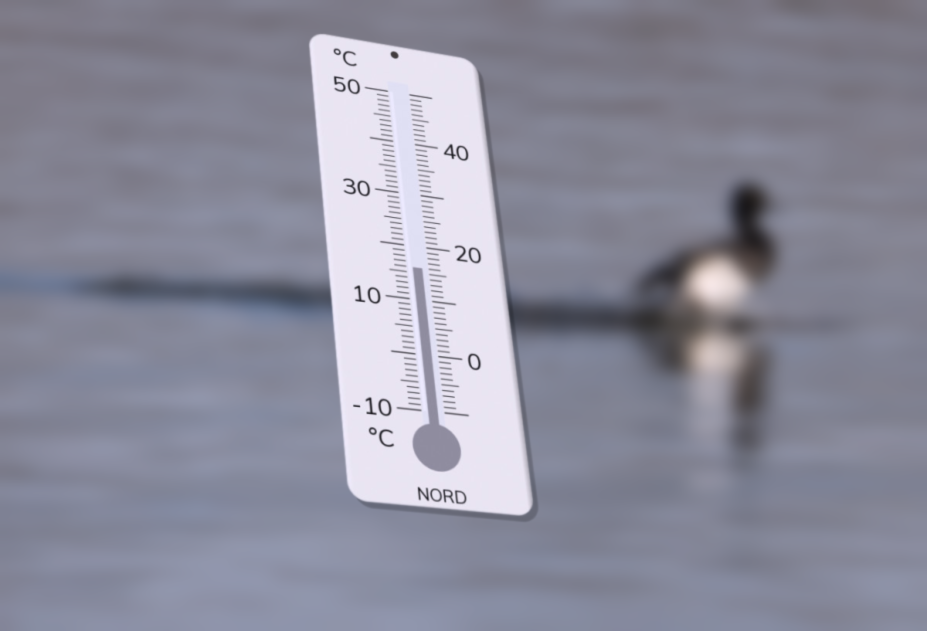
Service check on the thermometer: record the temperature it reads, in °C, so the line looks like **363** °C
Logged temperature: **16** °C
